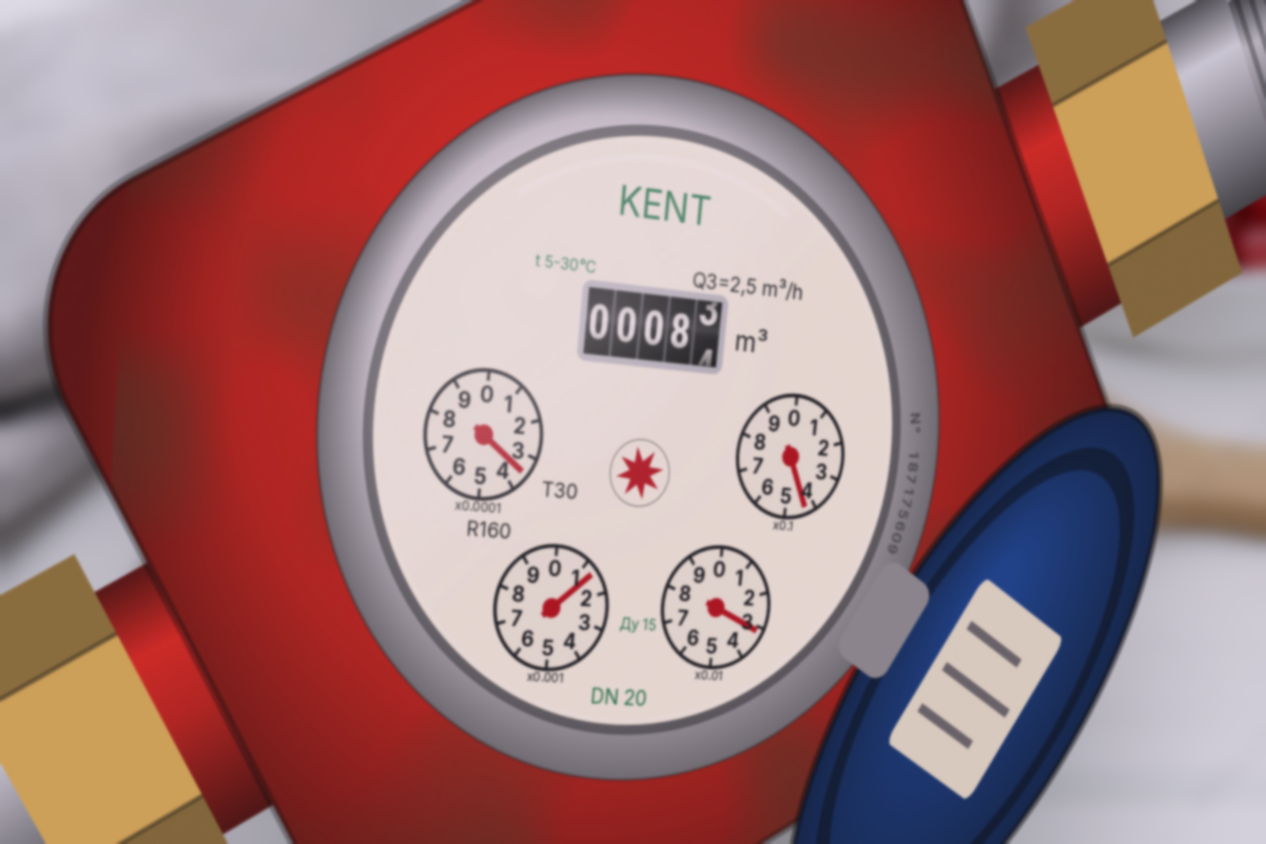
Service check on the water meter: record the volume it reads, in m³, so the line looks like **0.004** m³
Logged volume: **83.4313** m³
